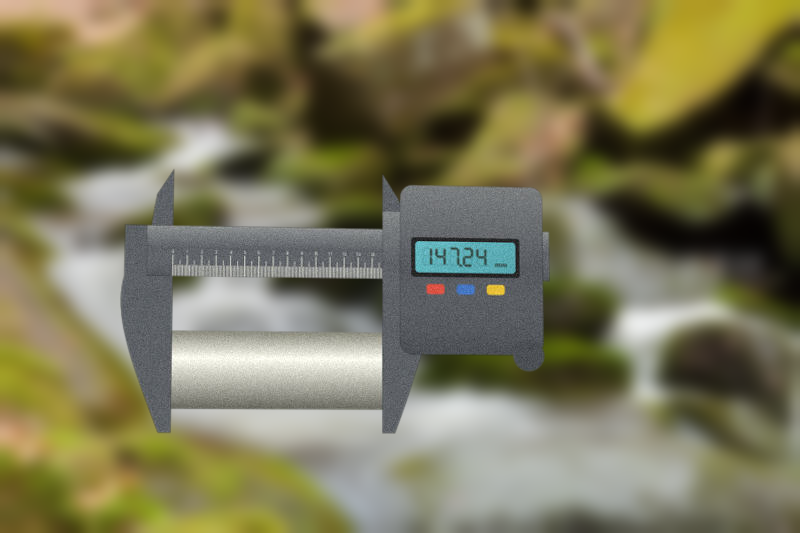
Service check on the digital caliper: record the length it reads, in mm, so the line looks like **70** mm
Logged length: **147.24** mm
